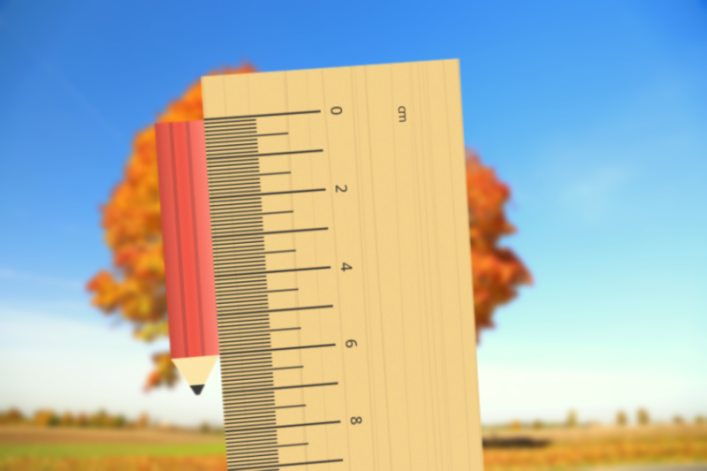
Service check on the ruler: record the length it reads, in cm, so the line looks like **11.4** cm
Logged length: **7** cm
